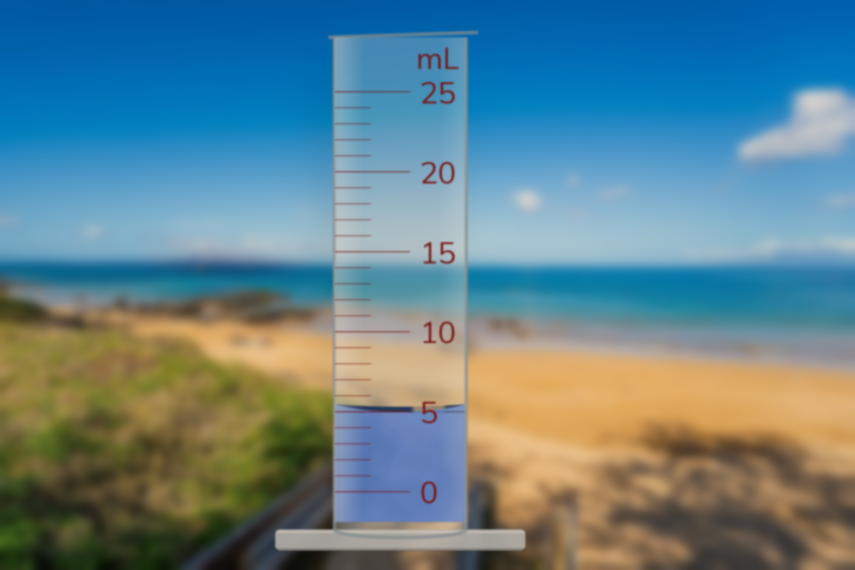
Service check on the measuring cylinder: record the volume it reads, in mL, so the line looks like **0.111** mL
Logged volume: **5** mL
